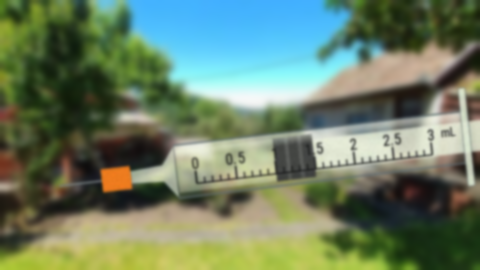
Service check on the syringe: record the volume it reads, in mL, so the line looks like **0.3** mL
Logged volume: **1** mL
